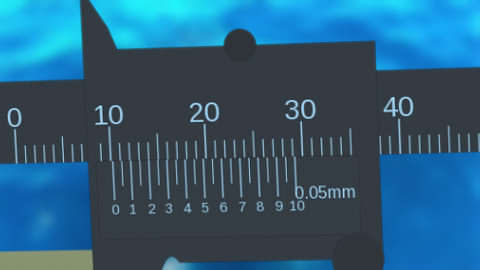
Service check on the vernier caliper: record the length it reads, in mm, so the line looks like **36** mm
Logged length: **10.2** mm
